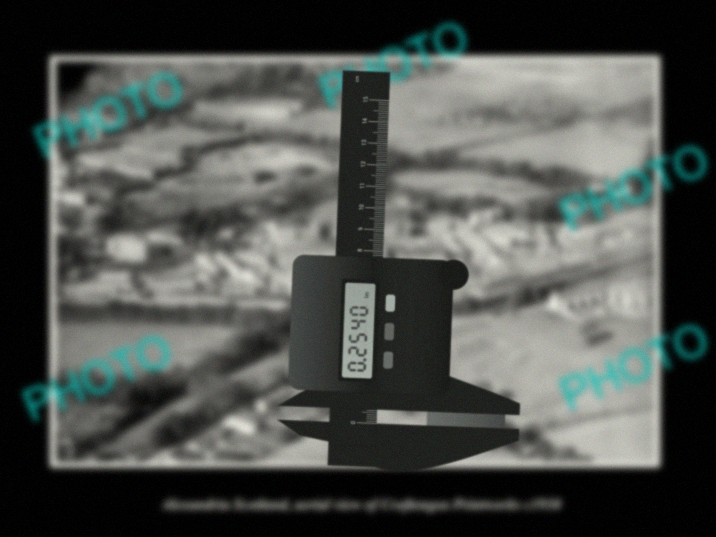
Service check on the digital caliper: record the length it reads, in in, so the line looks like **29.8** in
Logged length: **0.2540** in
